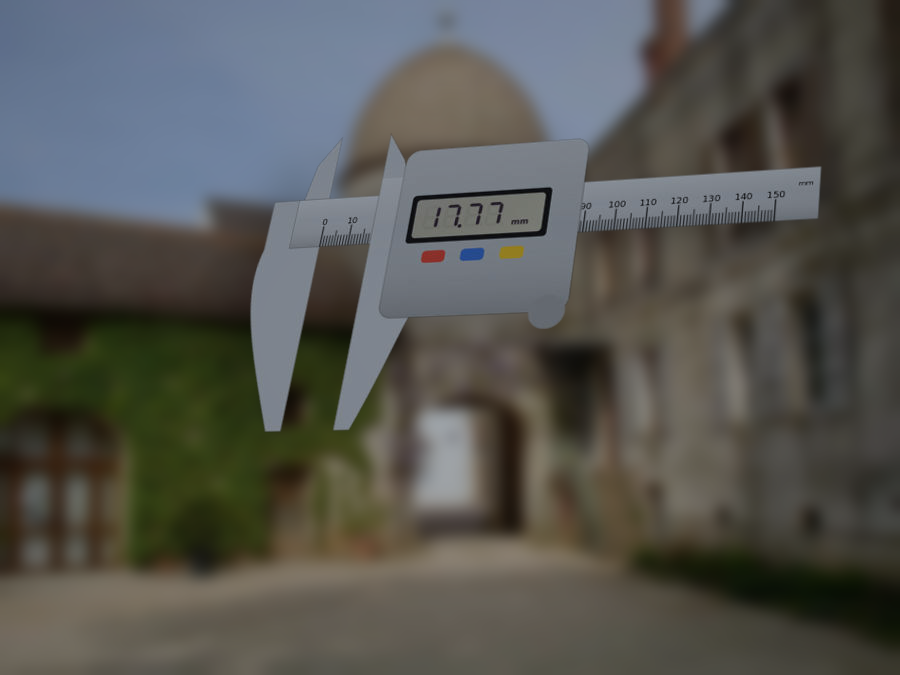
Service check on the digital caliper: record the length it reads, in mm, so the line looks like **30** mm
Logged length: **17.77** mm
